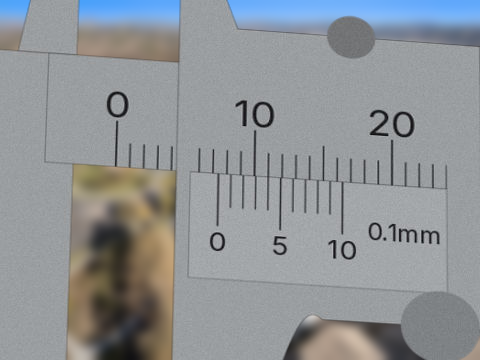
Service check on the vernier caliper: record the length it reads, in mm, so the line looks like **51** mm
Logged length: **7.4** mm
